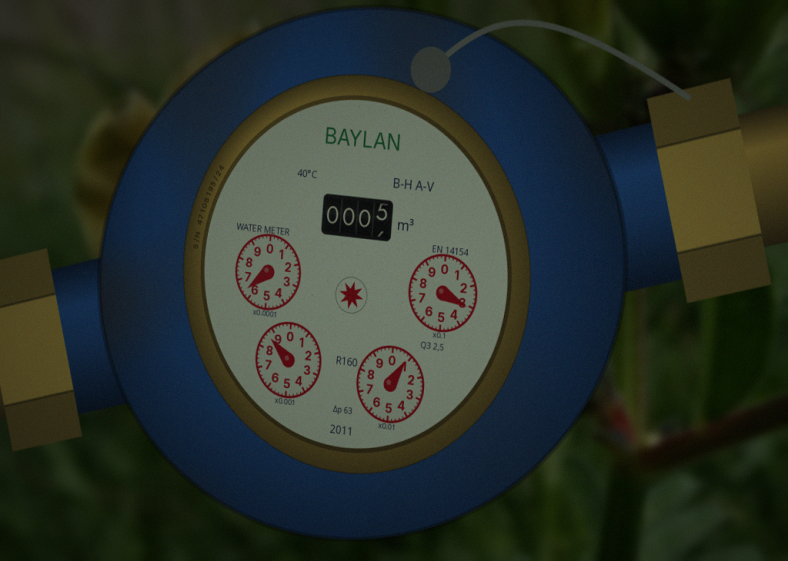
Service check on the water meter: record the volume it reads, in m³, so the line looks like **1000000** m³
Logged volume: **5.3086** m³
